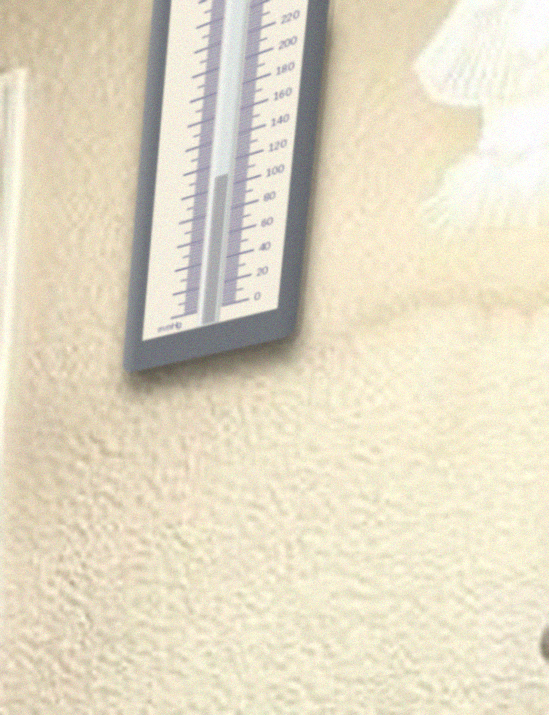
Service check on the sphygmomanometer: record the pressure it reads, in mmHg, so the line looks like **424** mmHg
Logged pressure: **110** mmHg
